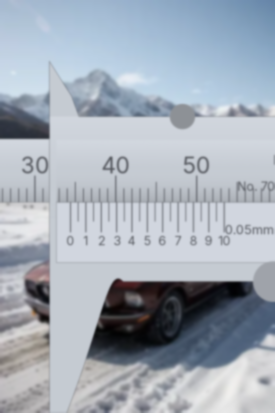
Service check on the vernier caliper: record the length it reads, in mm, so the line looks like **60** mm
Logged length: **34.4** mm
